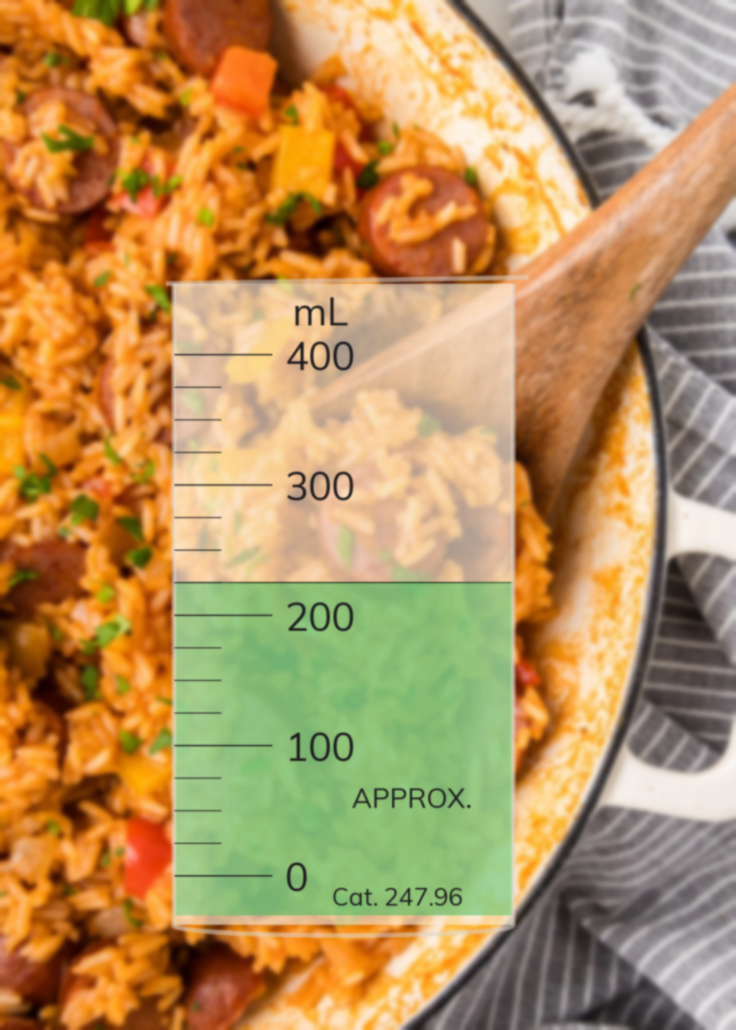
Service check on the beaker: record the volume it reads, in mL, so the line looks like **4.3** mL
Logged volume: **225** mL
